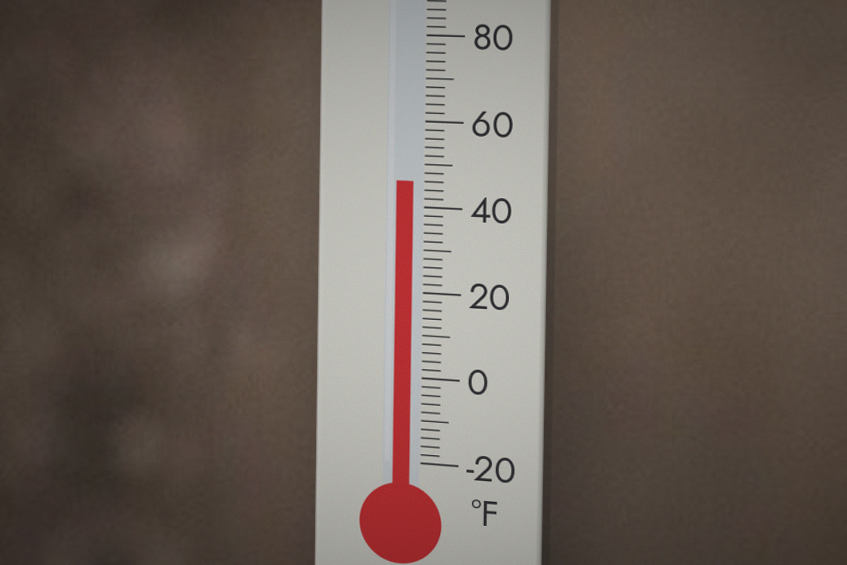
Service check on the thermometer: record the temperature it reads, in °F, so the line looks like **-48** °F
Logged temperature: **46** °F
